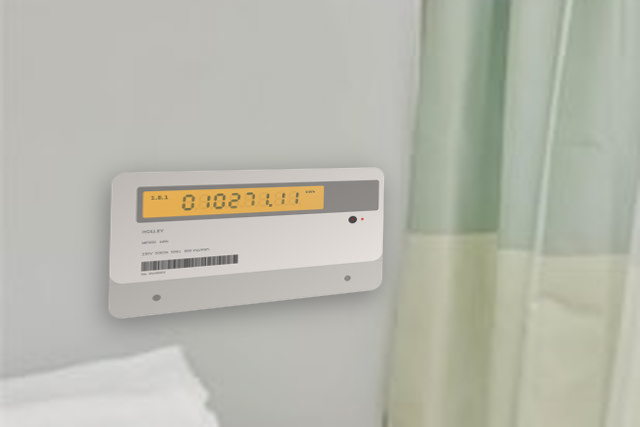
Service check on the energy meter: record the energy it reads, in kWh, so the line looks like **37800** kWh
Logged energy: **10271.11** kWh
